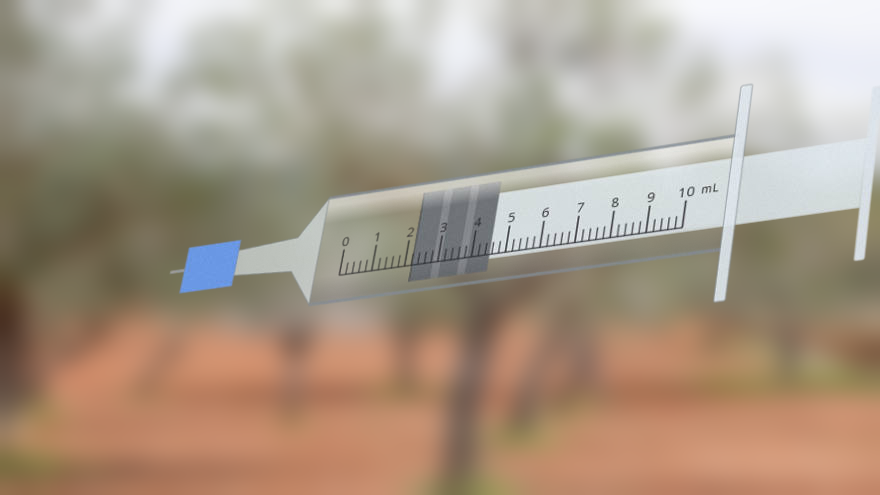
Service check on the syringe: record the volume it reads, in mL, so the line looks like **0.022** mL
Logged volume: **2.2** mL
